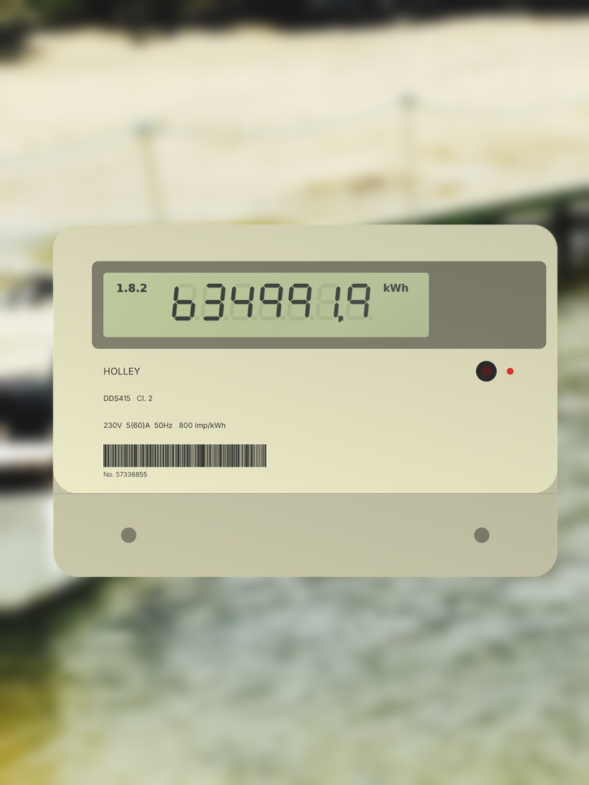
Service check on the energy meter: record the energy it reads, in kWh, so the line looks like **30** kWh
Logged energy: **634991.9** kWh
